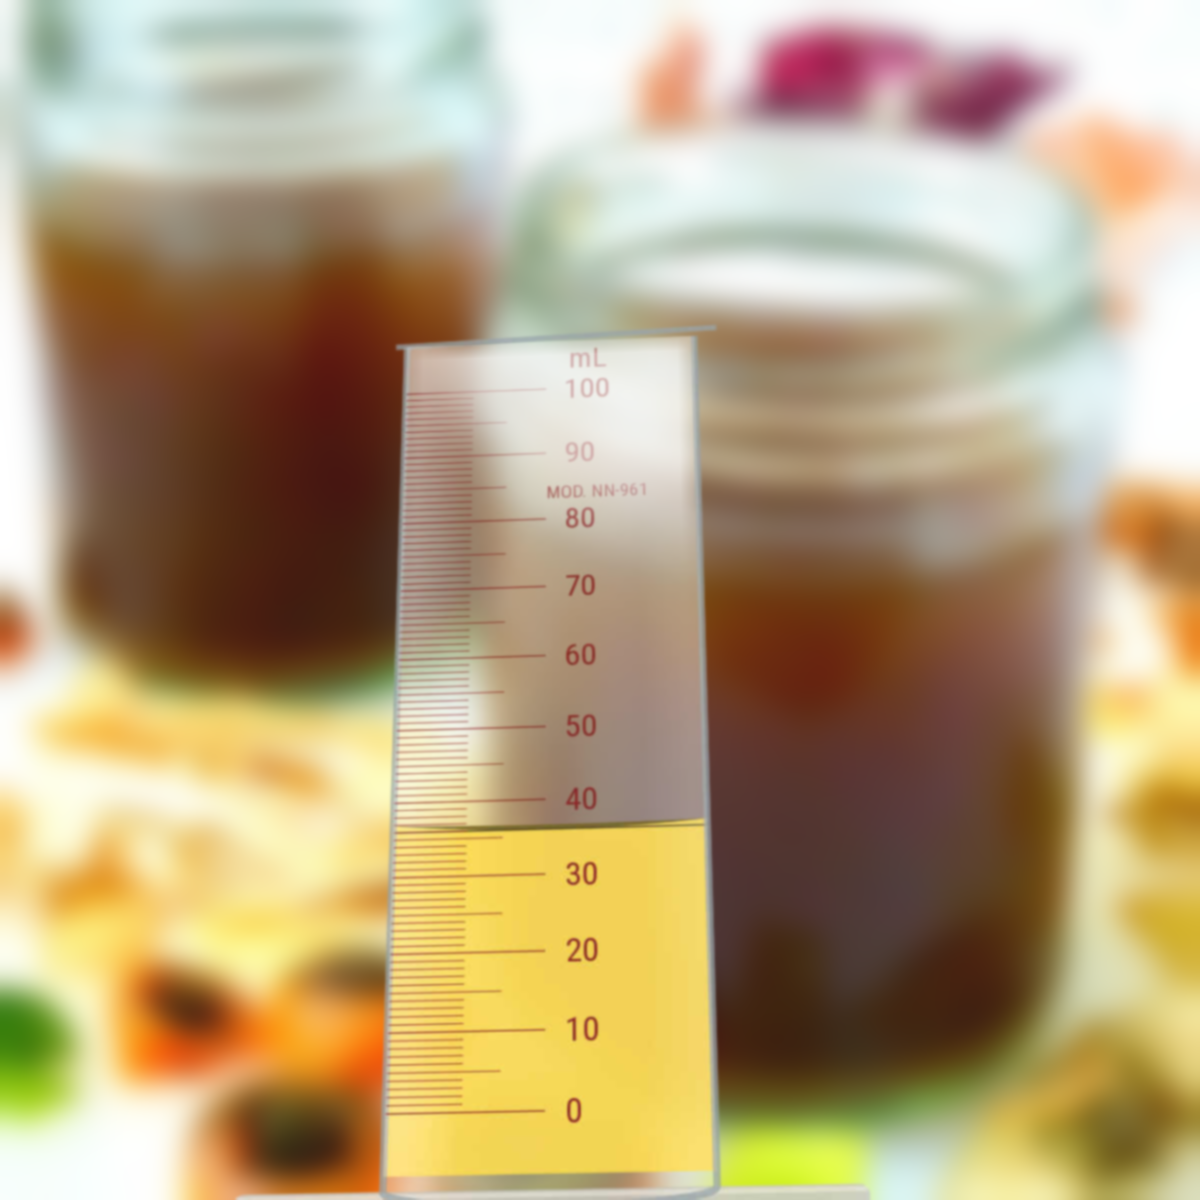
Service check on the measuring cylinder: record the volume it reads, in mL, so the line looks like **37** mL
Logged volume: **36** mL
